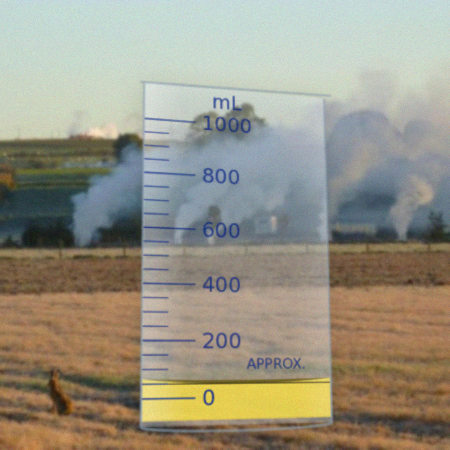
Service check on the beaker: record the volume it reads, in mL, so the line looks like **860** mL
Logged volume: **50** mL
